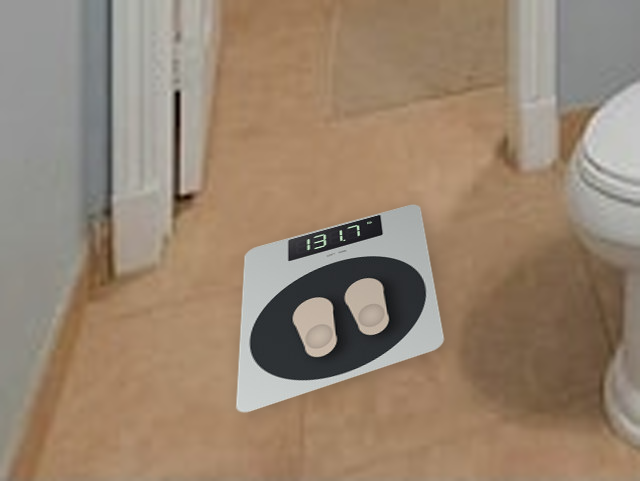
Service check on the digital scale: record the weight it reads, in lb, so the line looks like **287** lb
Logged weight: **131.7** lb
